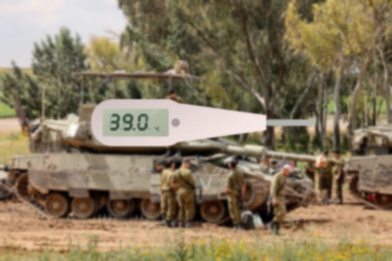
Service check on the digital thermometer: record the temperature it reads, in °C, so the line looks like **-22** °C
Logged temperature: **39.0** °C
